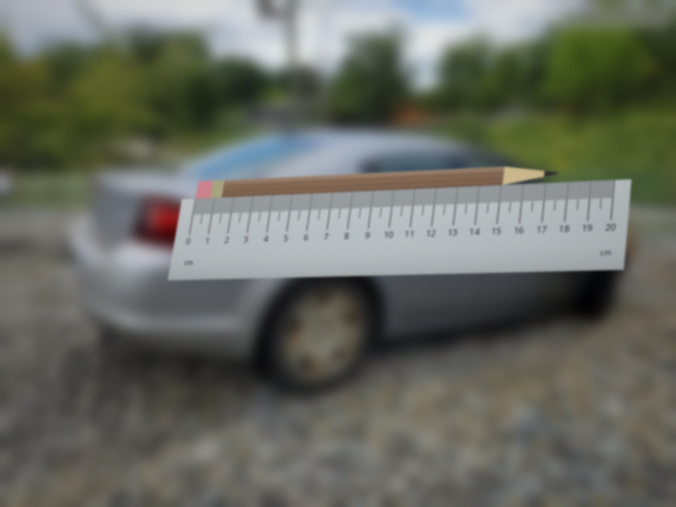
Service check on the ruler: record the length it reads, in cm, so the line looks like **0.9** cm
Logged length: **17.5** cm
